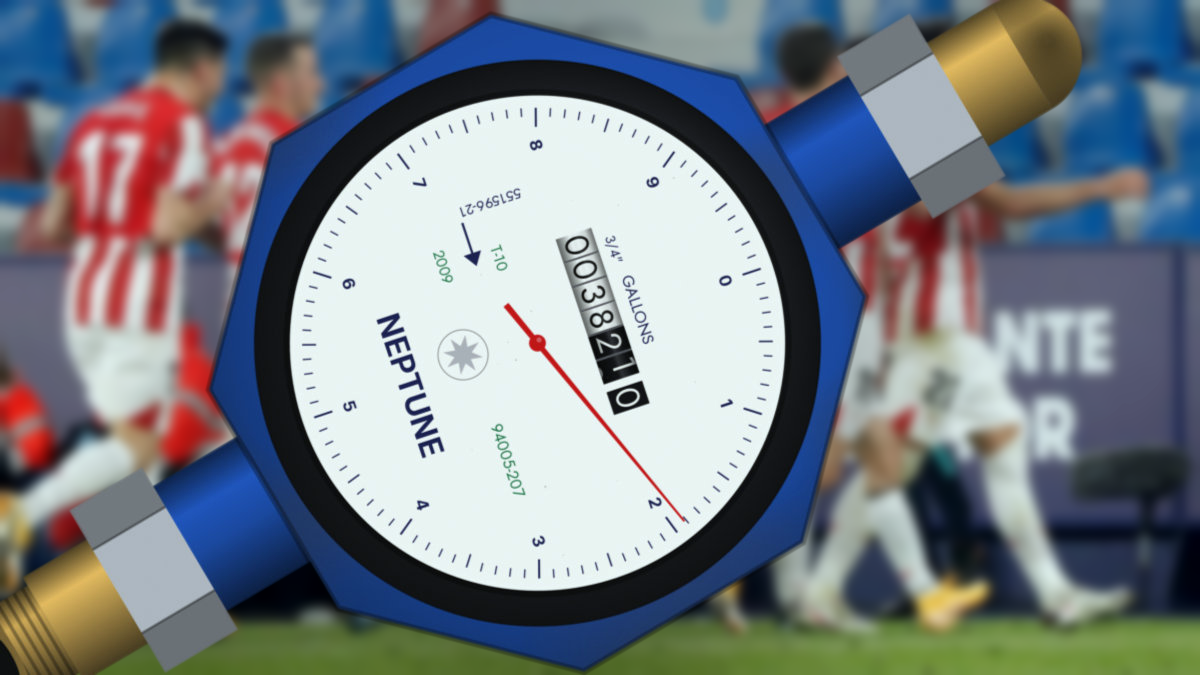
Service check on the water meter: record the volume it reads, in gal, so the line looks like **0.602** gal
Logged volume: **38211.9** gal
